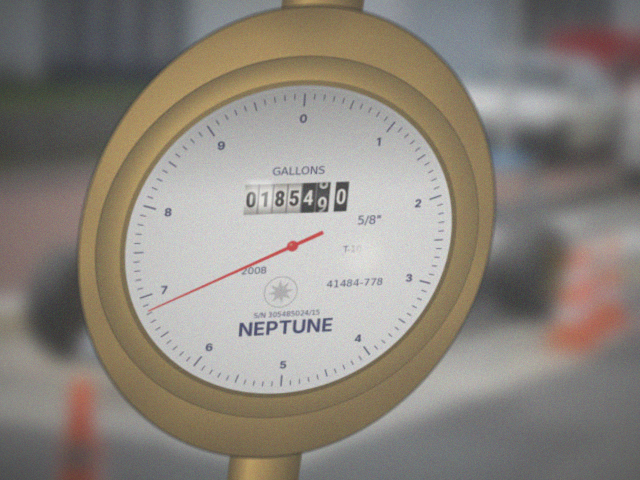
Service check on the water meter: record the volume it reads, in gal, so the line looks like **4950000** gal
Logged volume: **185486.8** gal
